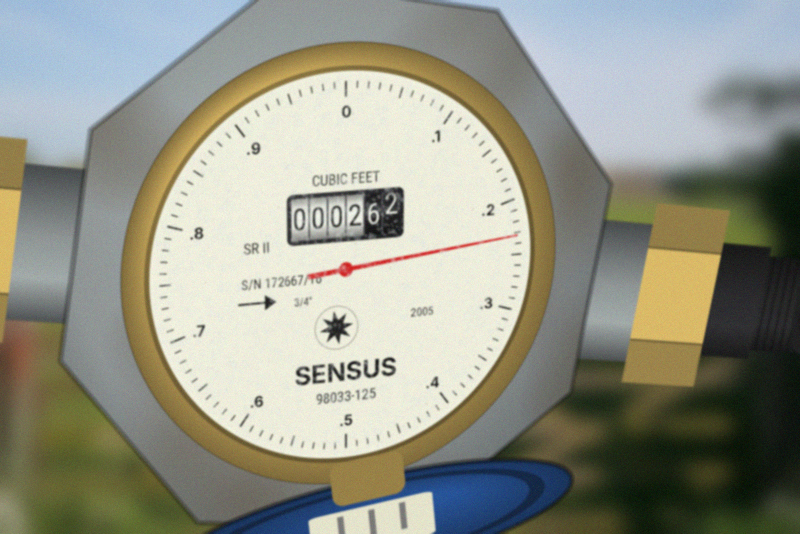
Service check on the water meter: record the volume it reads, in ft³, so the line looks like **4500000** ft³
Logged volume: **262.23** ft³
